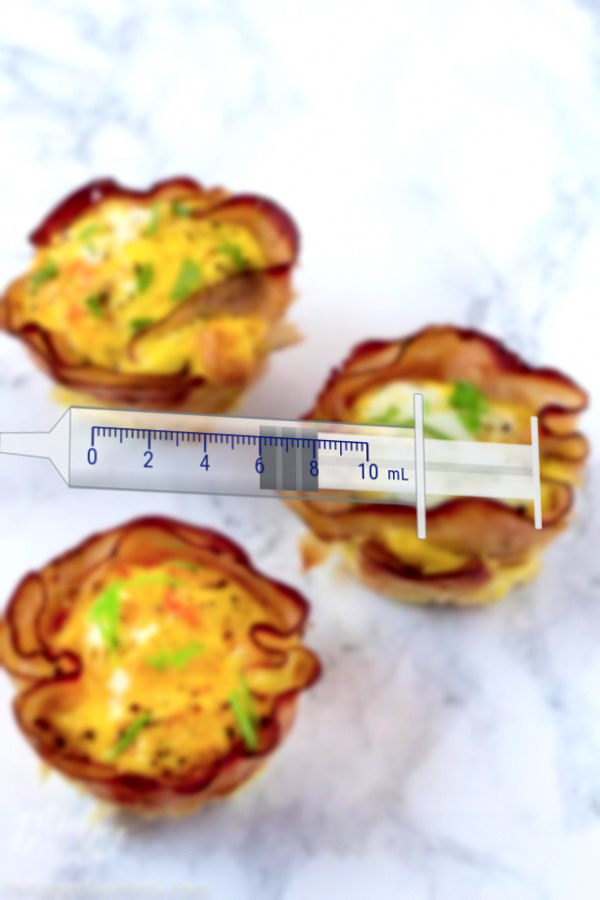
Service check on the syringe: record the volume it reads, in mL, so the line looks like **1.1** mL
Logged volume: **6** mL
